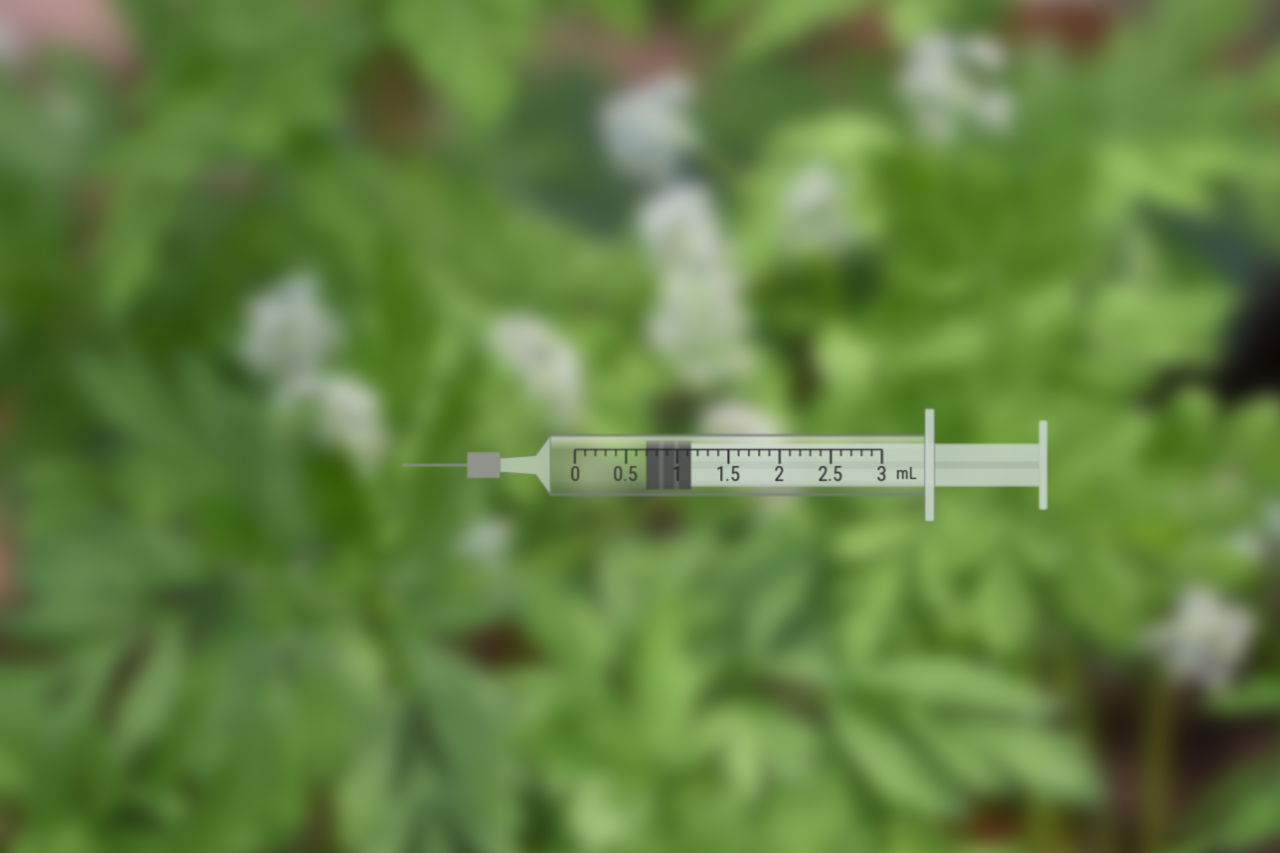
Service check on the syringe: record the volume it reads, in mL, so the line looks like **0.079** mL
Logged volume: **0.7** mL
